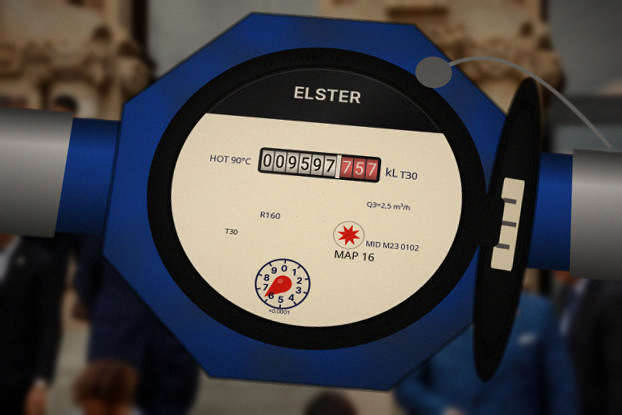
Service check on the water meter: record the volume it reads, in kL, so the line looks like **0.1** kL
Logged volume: **9597.7576** kL
